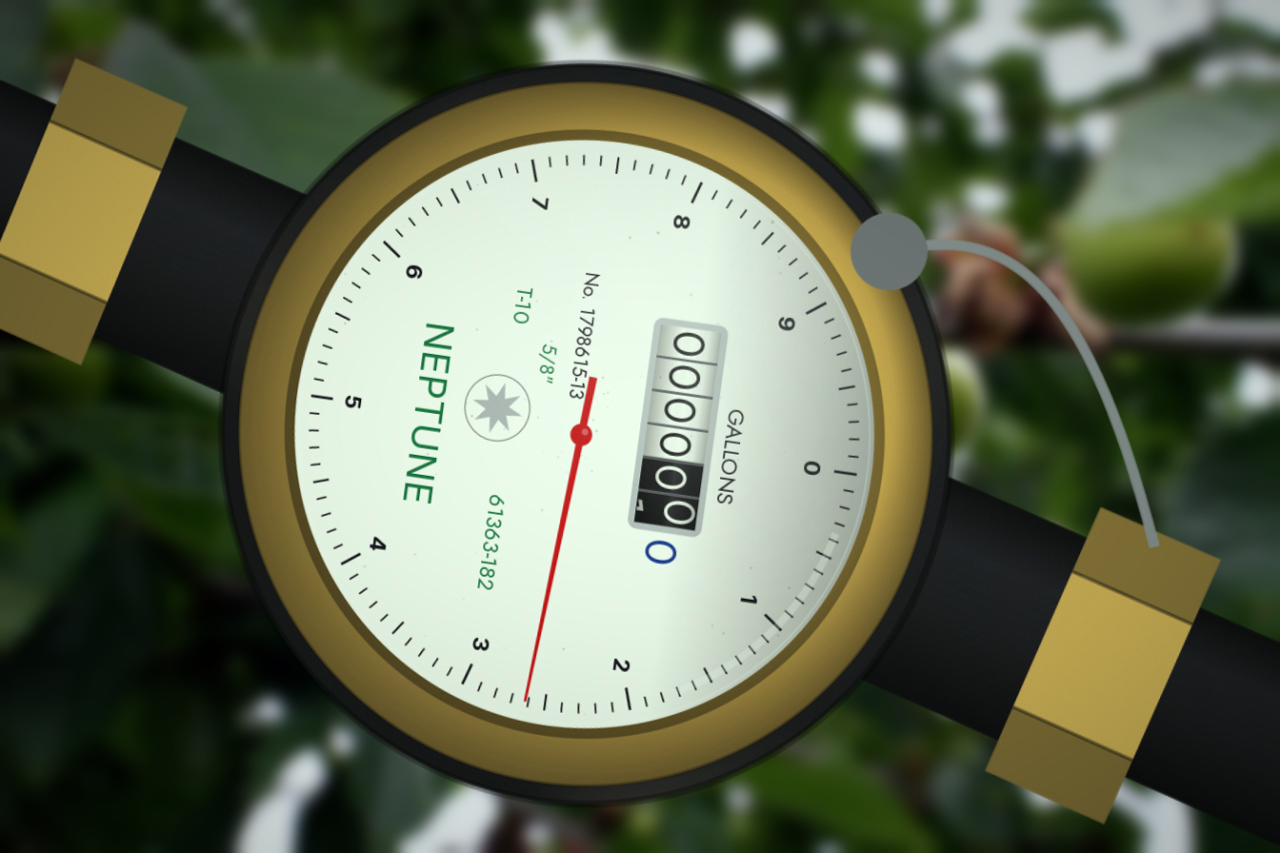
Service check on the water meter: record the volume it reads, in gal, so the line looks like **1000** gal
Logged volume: **2.6** gal
